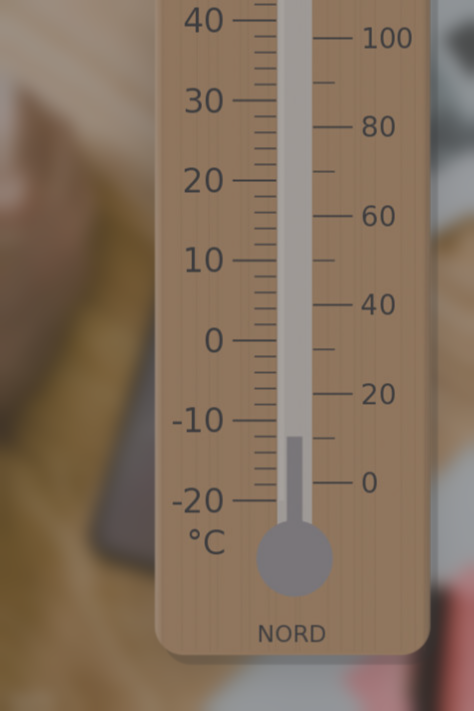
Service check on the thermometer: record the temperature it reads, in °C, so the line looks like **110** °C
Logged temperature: **-12** °C
